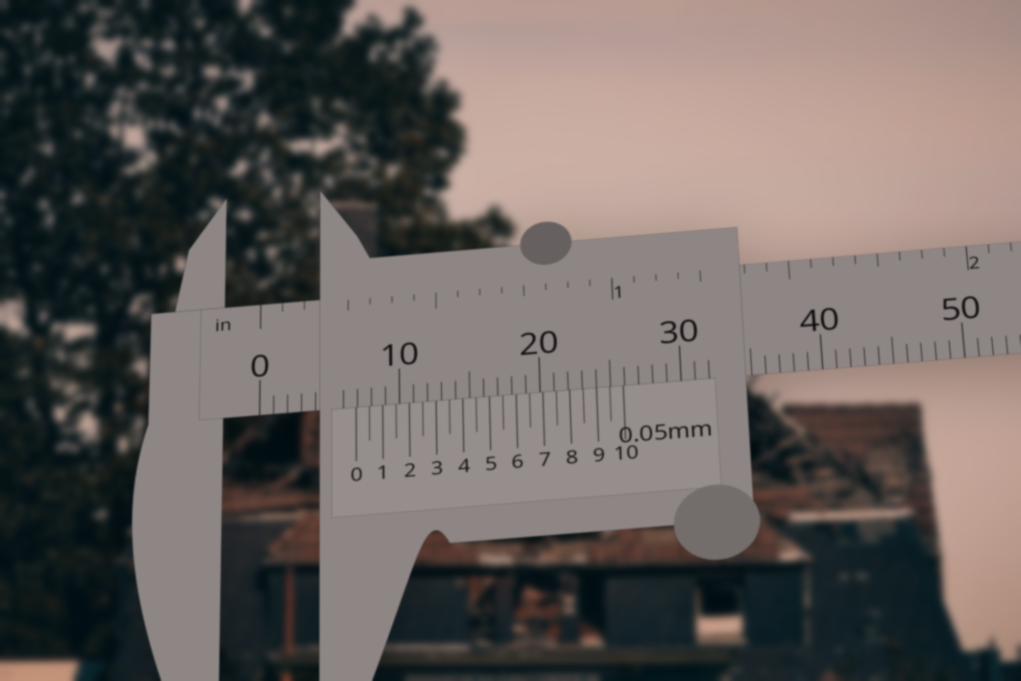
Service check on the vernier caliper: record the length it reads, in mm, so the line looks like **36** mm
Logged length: **6.9** mm
